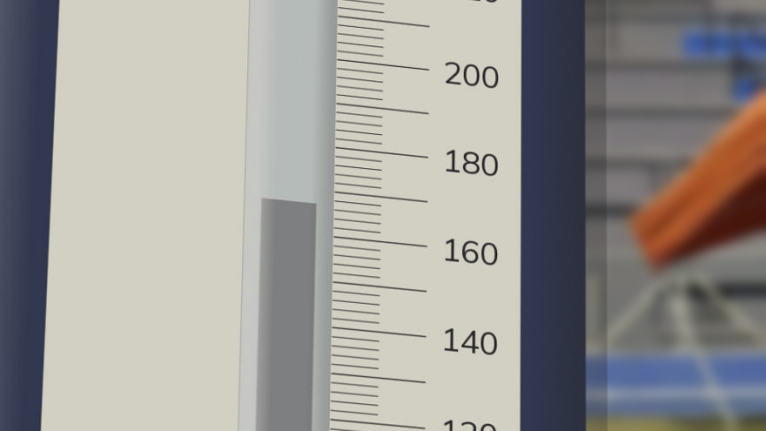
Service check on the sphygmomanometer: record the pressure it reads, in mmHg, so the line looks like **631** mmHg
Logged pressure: **167** mmHg
